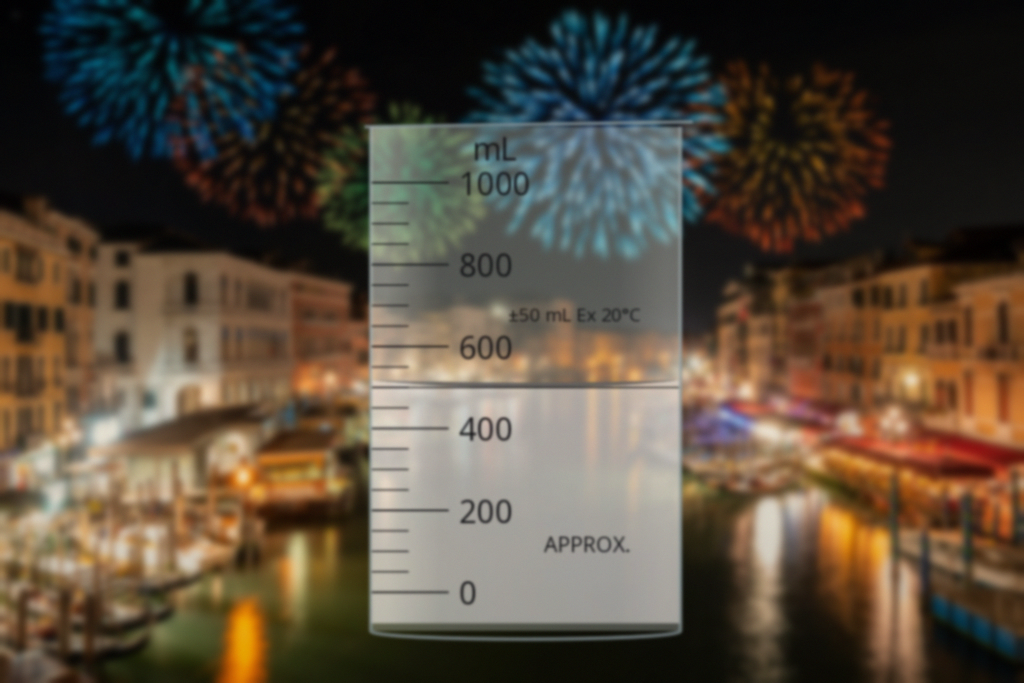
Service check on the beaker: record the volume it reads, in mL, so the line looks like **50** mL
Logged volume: **500** mL
